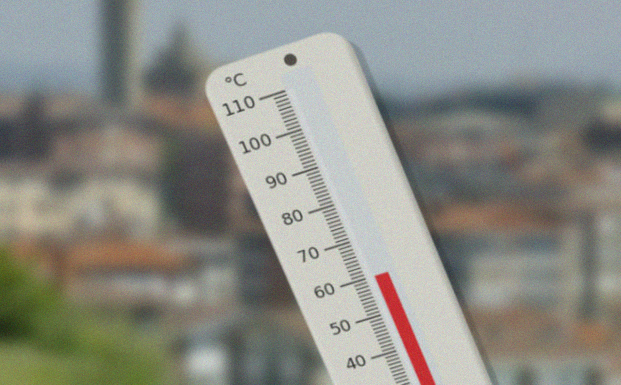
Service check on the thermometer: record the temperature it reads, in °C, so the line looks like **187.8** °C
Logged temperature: **60** °C
